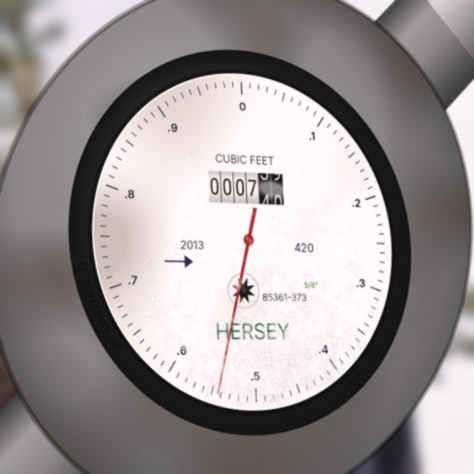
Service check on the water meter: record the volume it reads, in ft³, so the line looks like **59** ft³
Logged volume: **739.54** ft³
